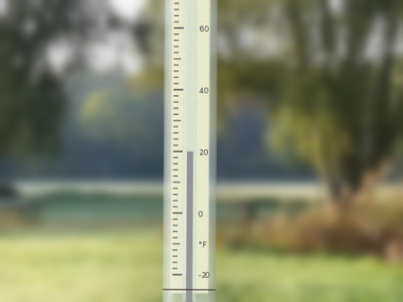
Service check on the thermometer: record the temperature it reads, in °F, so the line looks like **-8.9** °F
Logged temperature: **20** °F
